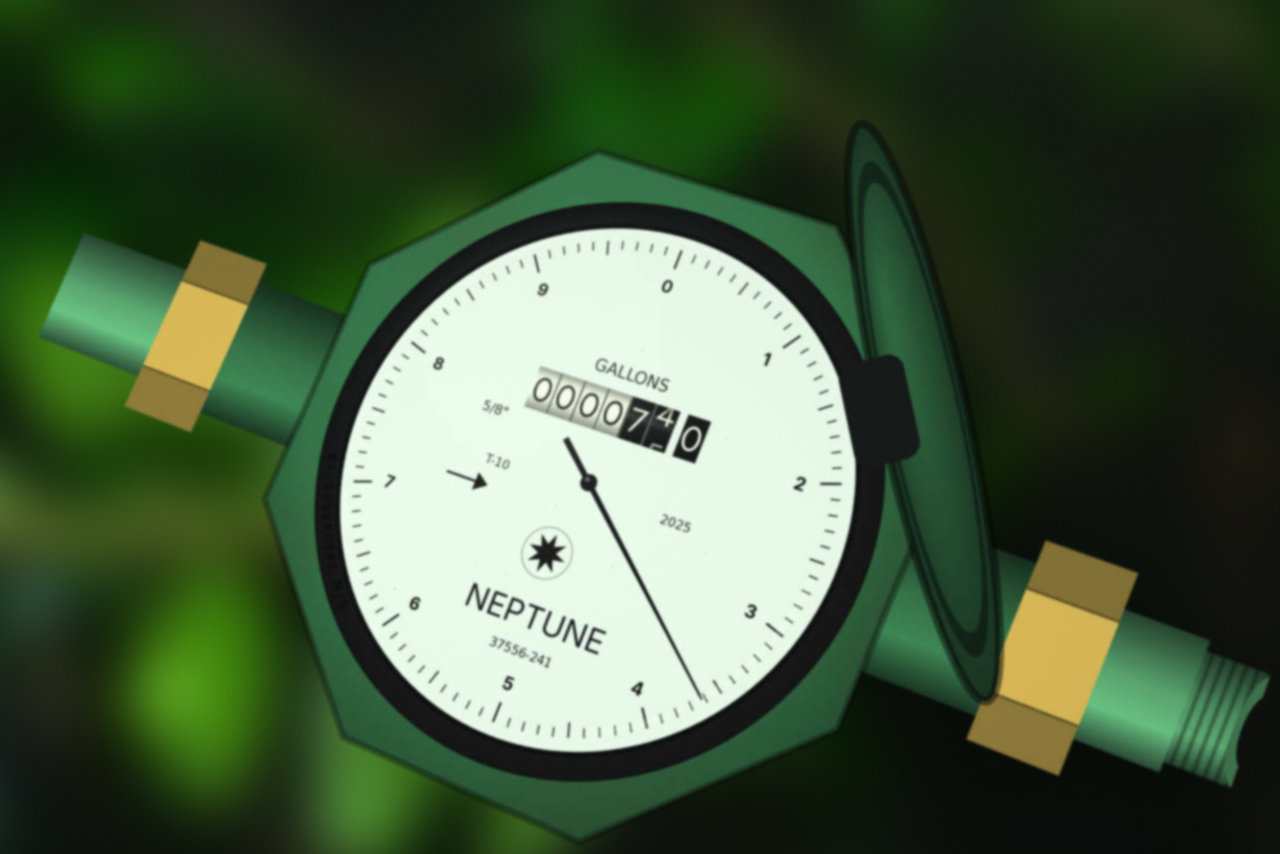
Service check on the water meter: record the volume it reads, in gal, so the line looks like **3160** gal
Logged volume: **743.6** gal
